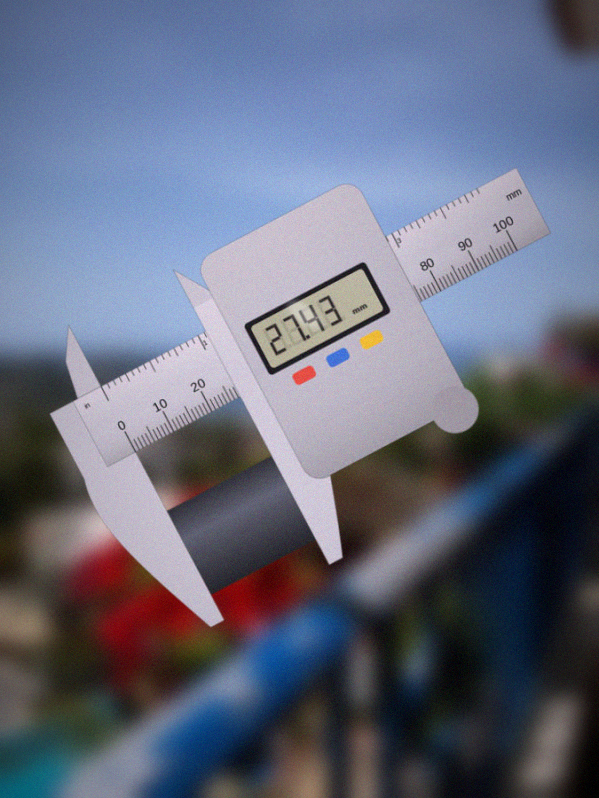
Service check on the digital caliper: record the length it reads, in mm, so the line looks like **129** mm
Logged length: **27.43** mm
